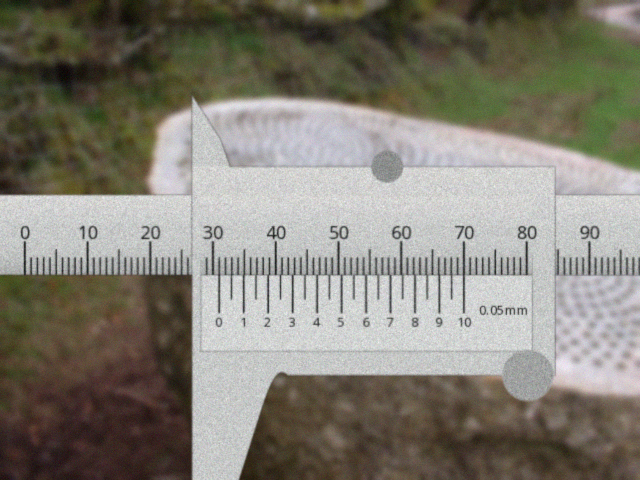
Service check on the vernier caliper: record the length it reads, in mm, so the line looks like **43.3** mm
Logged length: **31.0** mm
